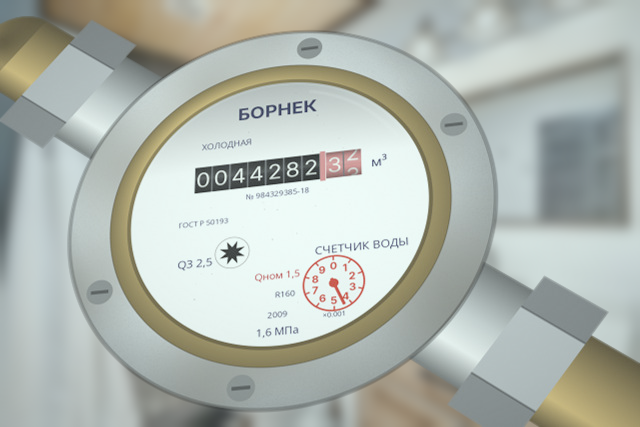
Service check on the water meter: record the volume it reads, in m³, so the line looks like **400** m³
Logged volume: **44282.324** m³
